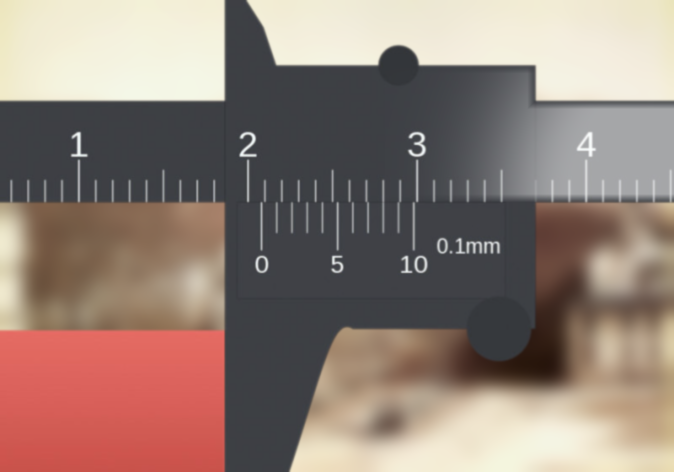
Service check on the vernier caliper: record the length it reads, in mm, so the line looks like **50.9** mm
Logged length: **20.8** mm
